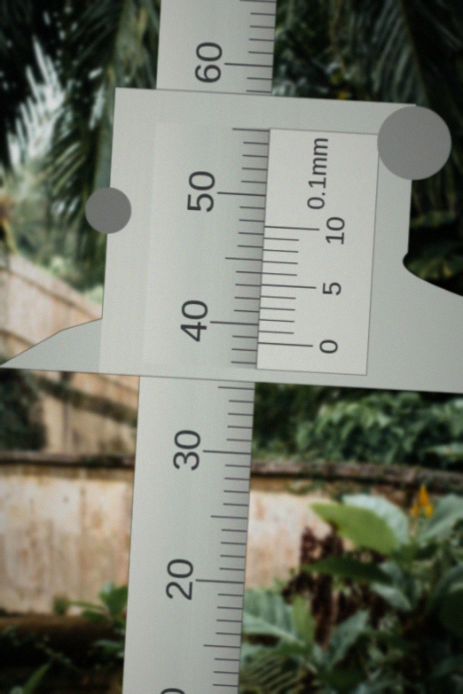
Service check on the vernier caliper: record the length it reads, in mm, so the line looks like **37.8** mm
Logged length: **38.6** mm
